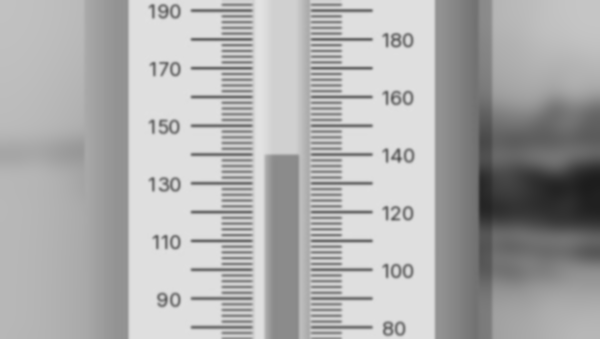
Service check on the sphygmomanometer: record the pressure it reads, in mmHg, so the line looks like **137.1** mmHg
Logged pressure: **140** mmHg
